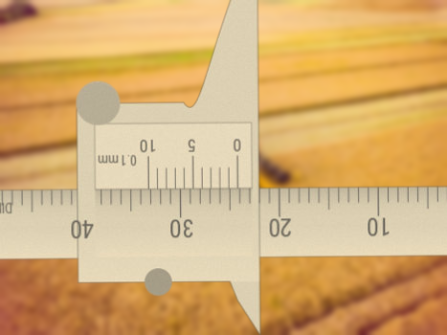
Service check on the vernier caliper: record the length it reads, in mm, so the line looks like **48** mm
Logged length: **24.2** mm
